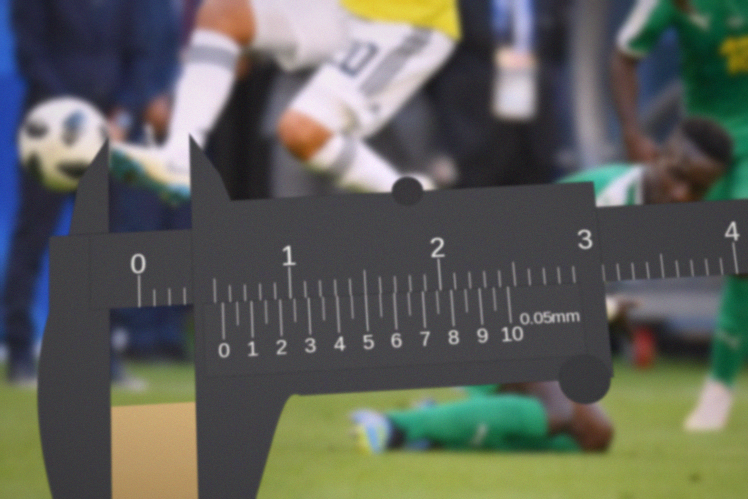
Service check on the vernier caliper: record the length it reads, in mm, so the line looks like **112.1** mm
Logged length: **5.5** mm
